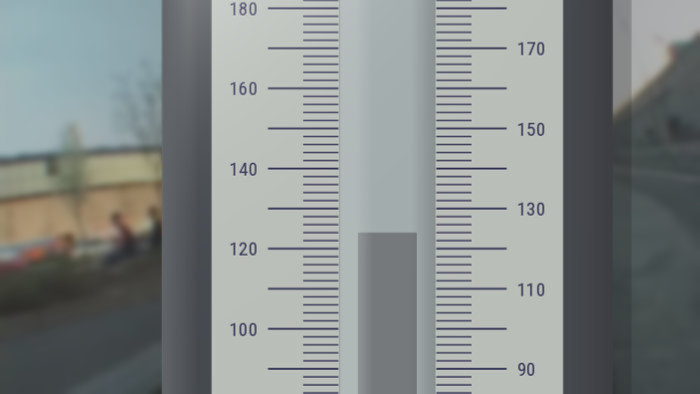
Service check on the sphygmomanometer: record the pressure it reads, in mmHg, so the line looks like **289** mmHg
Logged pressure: **124** mmHg
